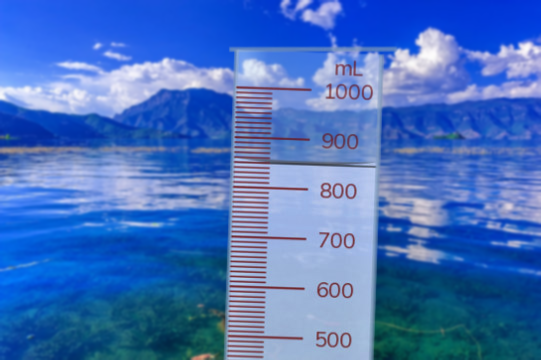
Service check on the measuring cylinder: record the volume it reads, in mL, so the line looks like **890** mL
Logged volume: **850** mL
